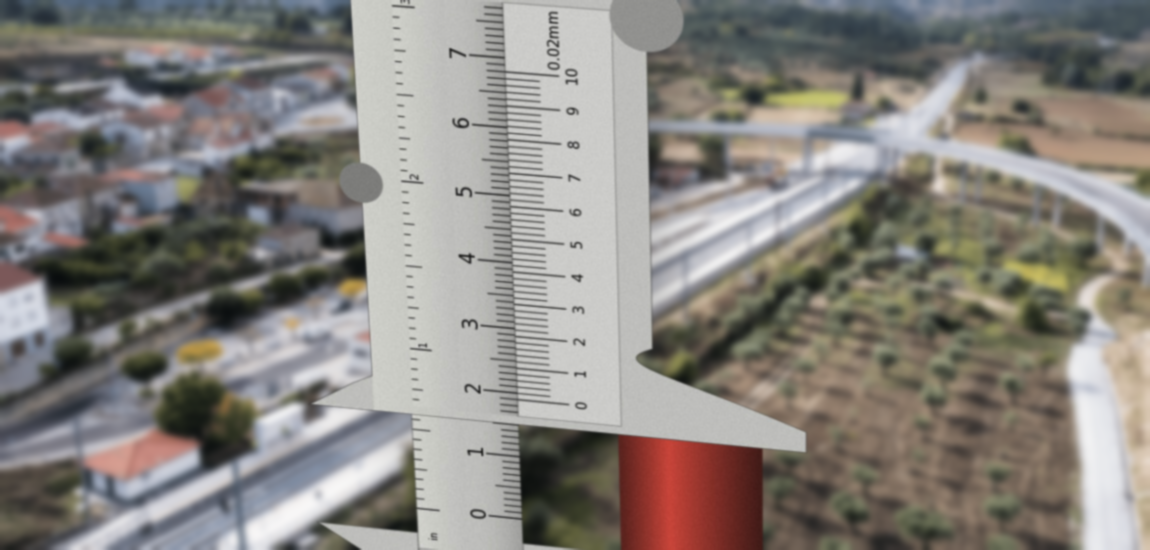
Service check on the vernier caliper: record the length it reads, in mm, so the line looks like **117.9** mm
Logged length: **19.0** mm
